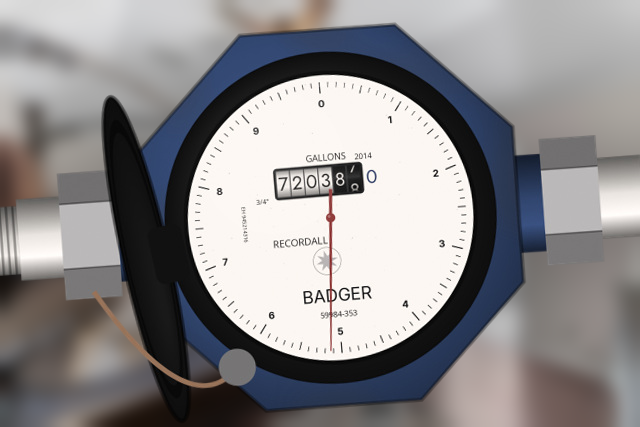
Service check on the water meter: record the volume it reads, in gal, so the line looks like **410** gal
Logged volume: **7203875.1** gal
